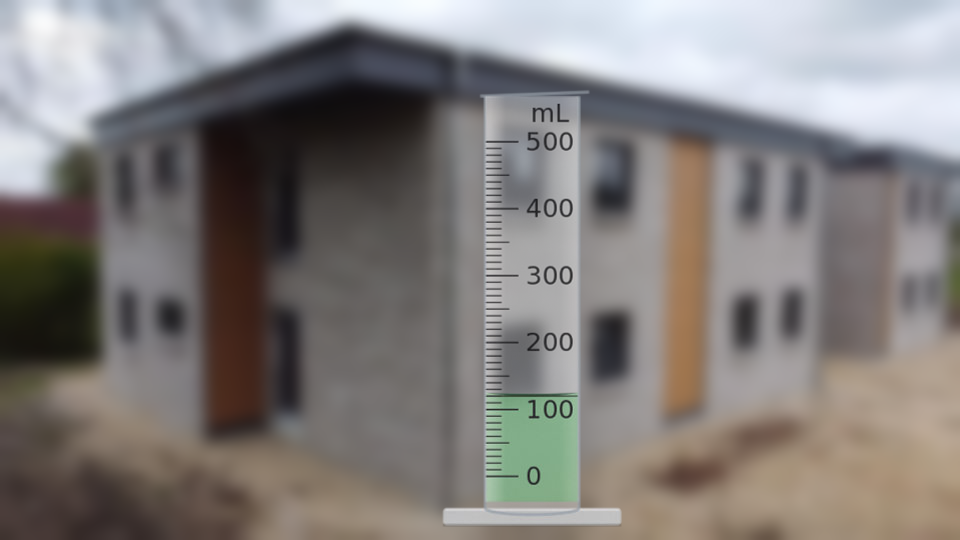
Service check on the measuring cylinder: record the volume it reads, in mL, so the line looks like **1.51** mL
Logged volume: **120** mL
